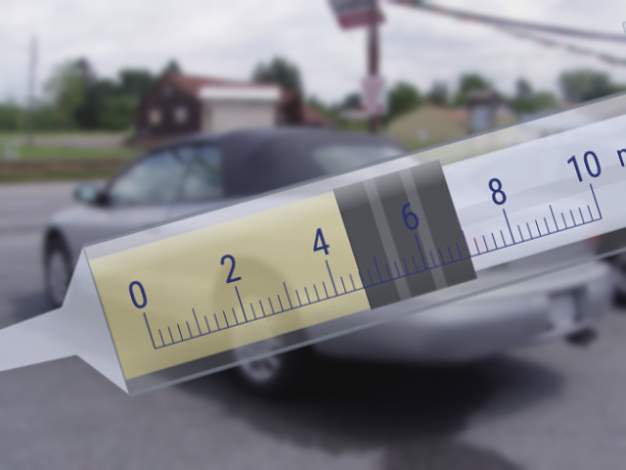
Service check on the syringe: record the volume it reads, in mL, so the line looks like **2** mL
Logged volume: **4.6** mL
